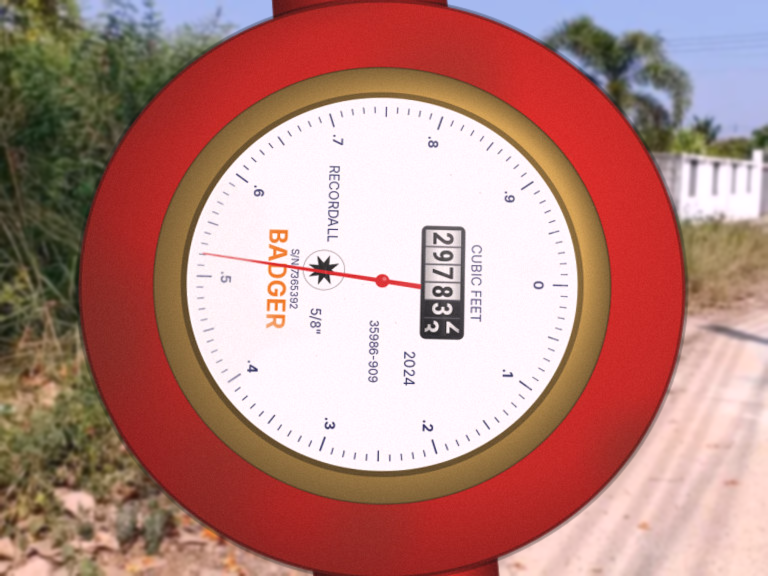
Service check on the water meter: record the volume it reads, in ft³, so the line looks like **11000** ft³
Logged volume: **297832.52** ft³
